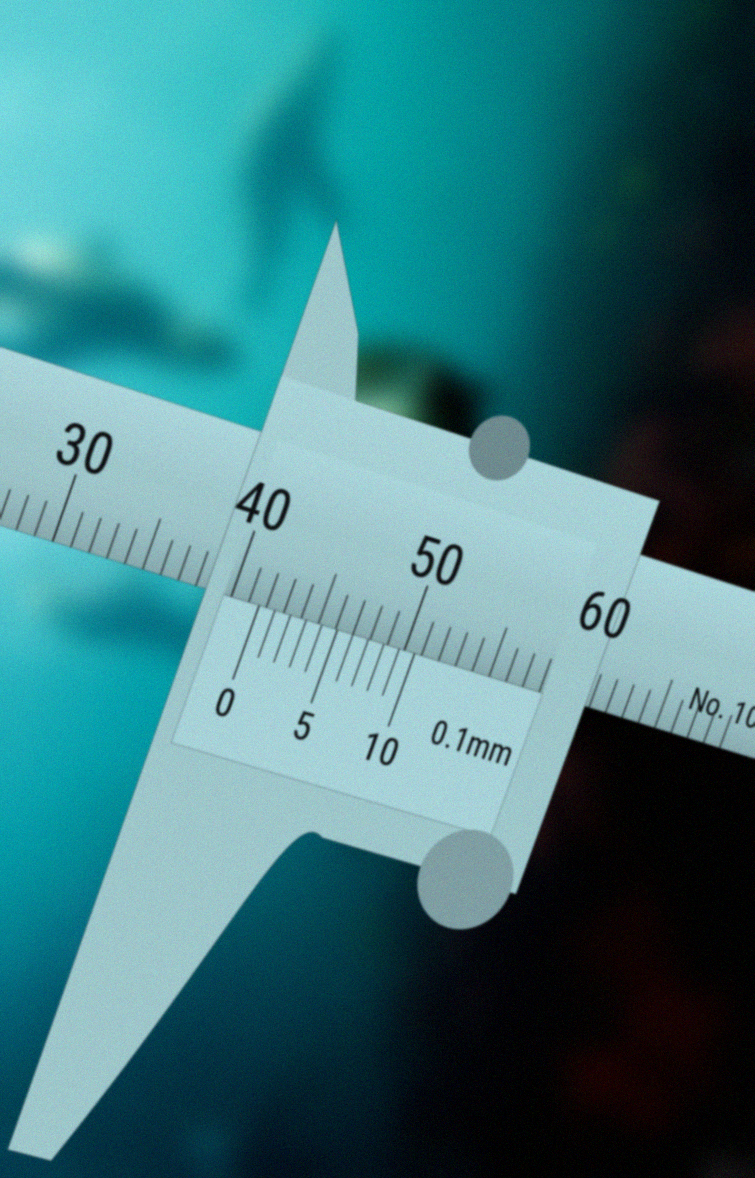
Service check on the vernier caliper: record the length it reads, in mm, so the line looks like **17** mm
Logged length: **41.6** mm
